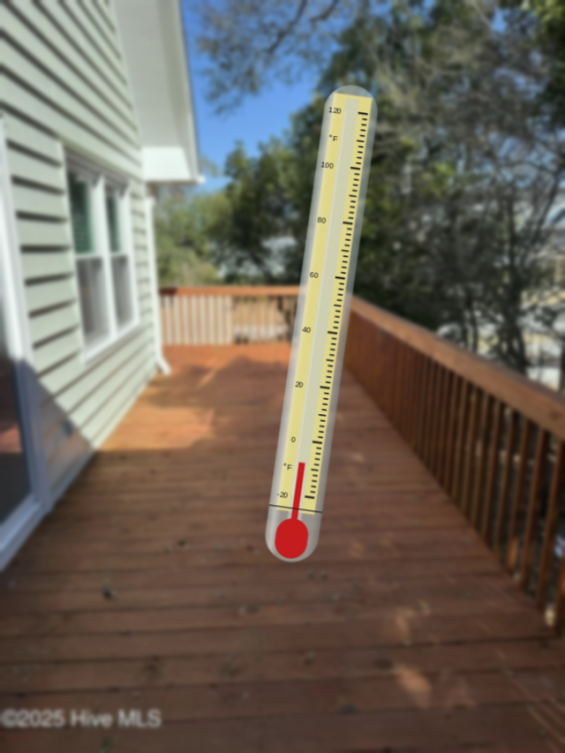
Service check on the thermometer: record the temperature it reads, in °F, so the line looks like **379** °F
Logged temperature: **-8** °F
